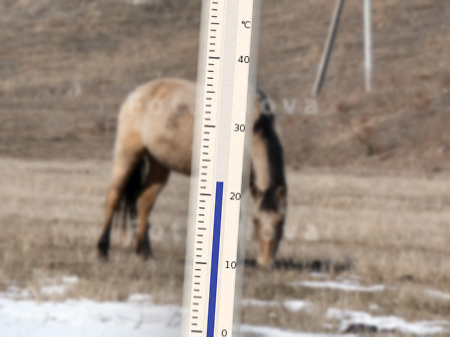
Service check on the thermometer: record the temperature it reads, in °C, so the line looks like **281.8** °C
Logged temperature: **22** °C
